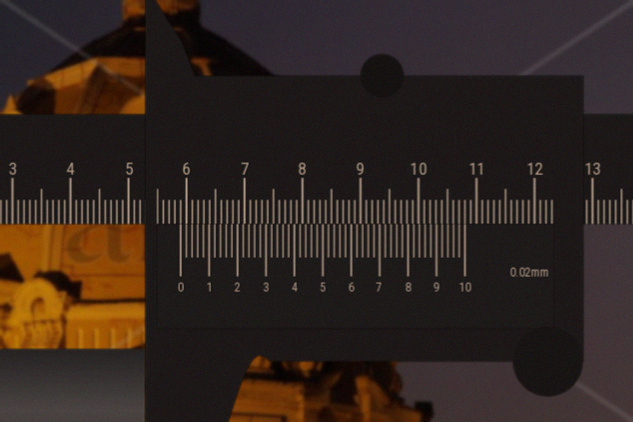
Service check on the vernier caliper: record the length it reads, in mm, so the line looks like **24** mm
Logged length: **59.0** mm
